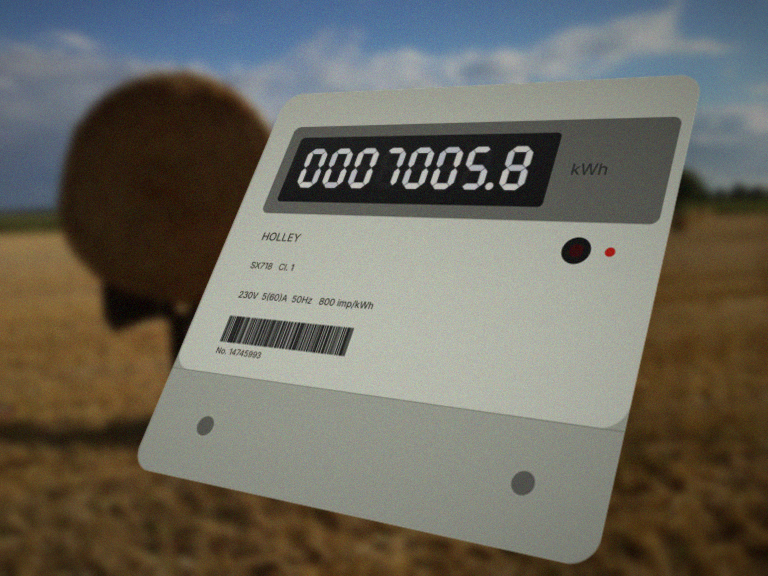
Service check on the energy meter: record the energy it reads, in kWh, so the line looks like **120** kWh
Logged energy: **7005.8** kWh
